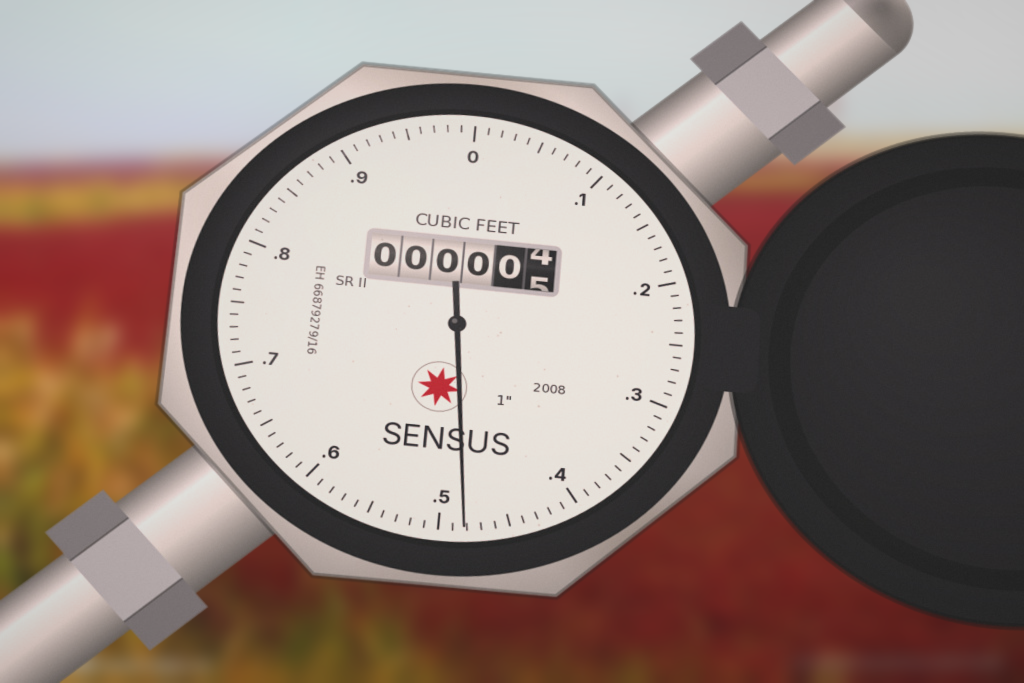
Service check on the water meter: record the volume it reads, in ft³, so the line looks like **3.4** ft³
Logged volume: **4.48** ft³
